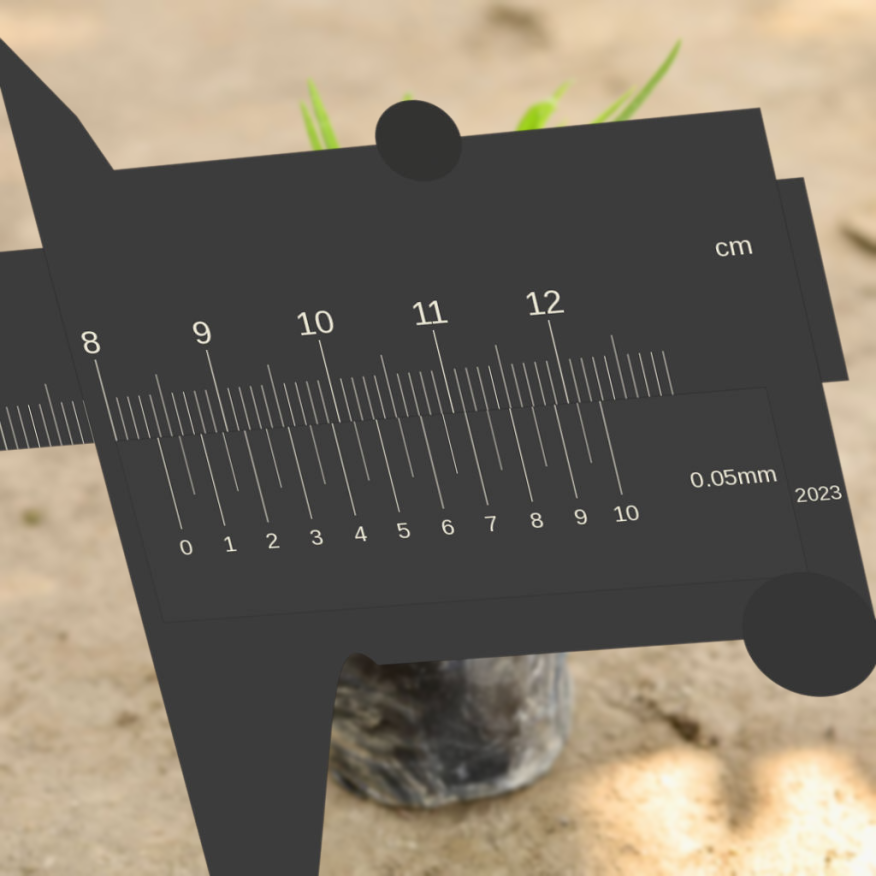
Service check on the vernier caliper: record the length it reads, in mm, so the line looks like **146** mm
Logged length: **83.7** mm
